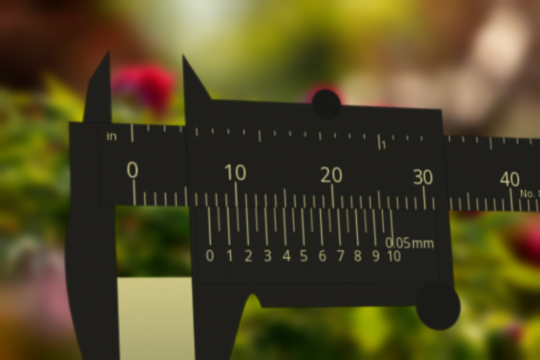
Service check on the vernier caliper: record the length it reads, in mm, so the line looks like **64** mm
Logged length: **7.2** mm
